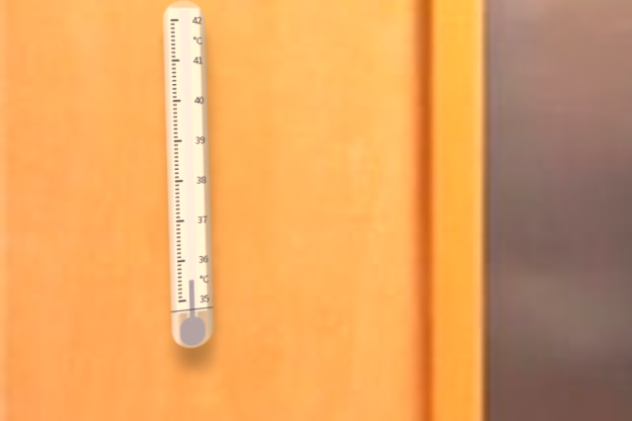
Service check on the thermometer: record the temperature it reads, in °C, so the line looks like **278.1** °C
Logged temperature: **35.5** °C
